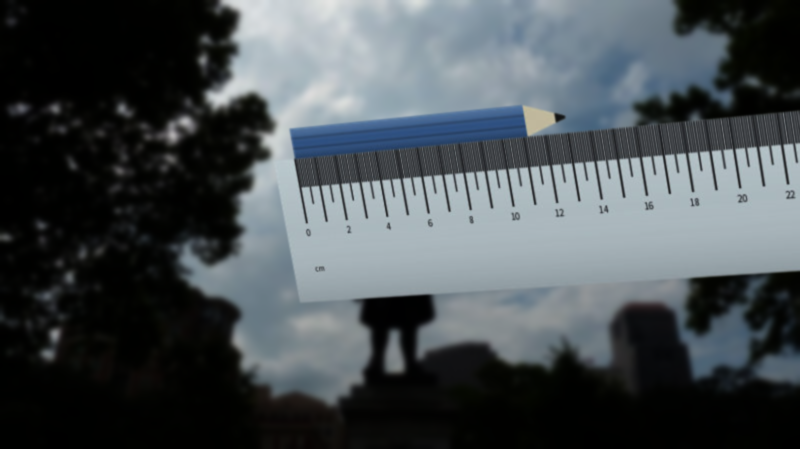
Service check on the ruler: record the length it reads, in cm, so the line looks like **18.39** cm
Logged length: **13** cm
